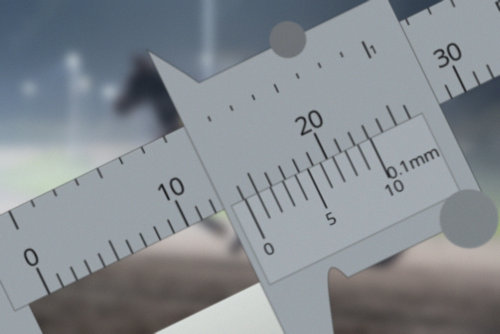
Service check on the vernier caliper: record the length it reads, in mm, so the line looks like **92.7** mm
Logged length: **14.1** mm
